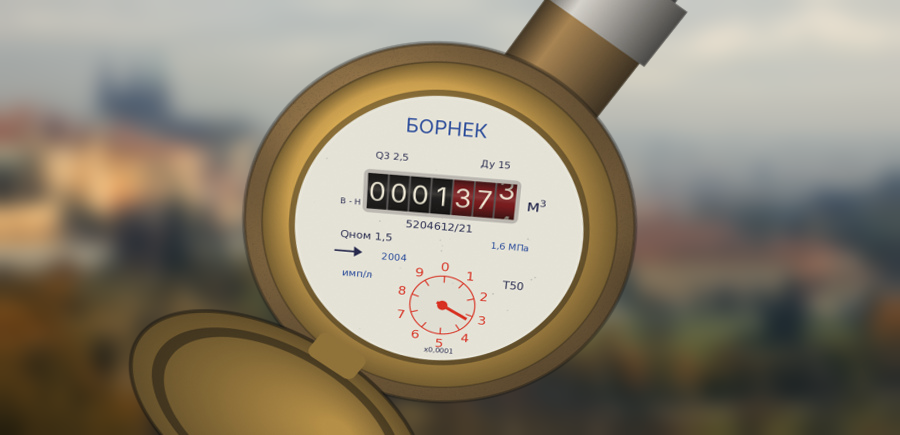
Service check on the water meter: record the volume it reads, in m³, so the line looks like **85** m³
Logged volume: **1.3733** m³
